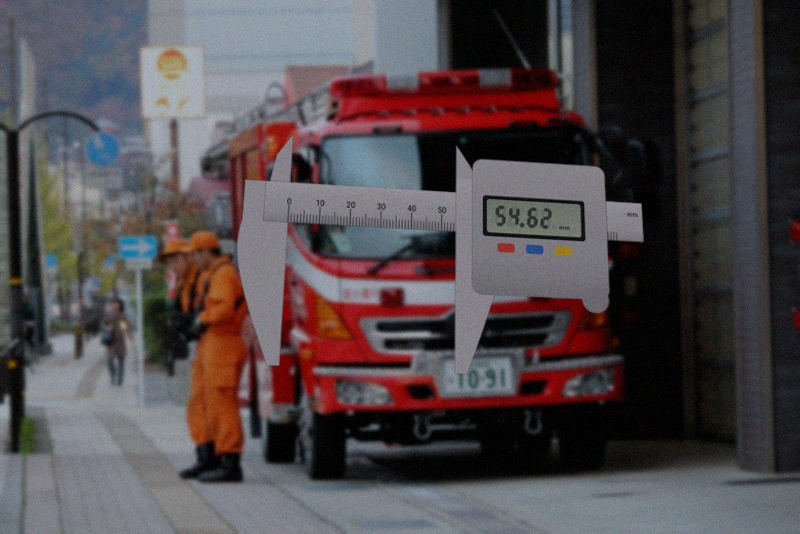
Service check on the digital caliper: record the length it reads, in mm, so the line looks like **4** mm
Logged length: **54.62** mm
